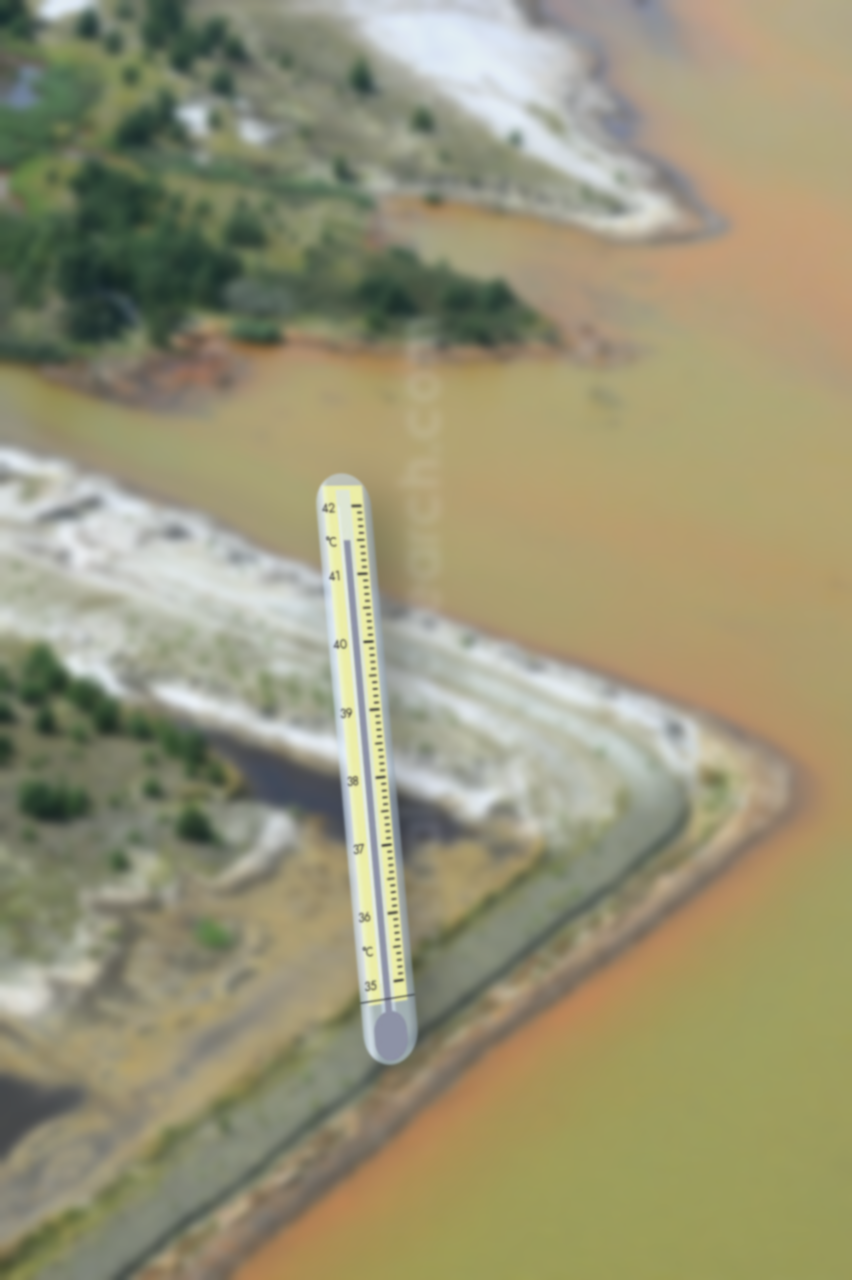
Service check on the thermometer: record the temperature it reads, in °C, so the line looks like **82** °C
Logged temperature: **41.5** °C
